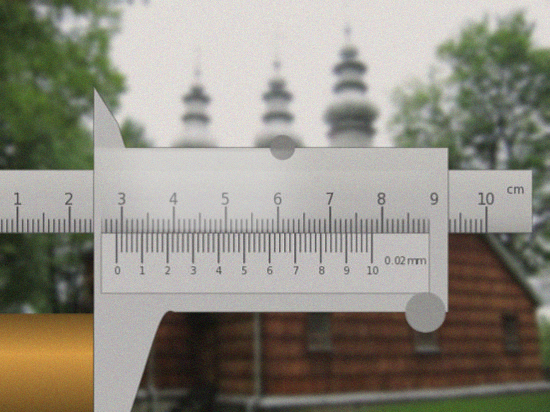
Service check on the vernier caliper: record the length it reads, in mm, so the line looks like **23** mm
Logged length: **29.0** mm
